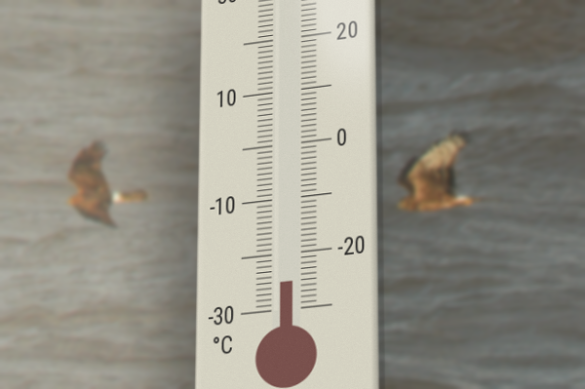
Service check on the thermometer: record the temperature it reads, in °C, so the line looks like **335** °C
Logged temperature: **-25** °C
